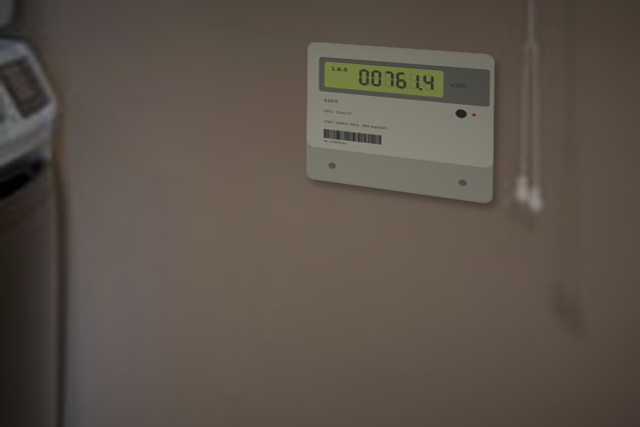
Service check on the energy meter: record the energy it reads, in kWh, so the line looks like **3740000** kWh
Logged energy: **761.4** kWh
